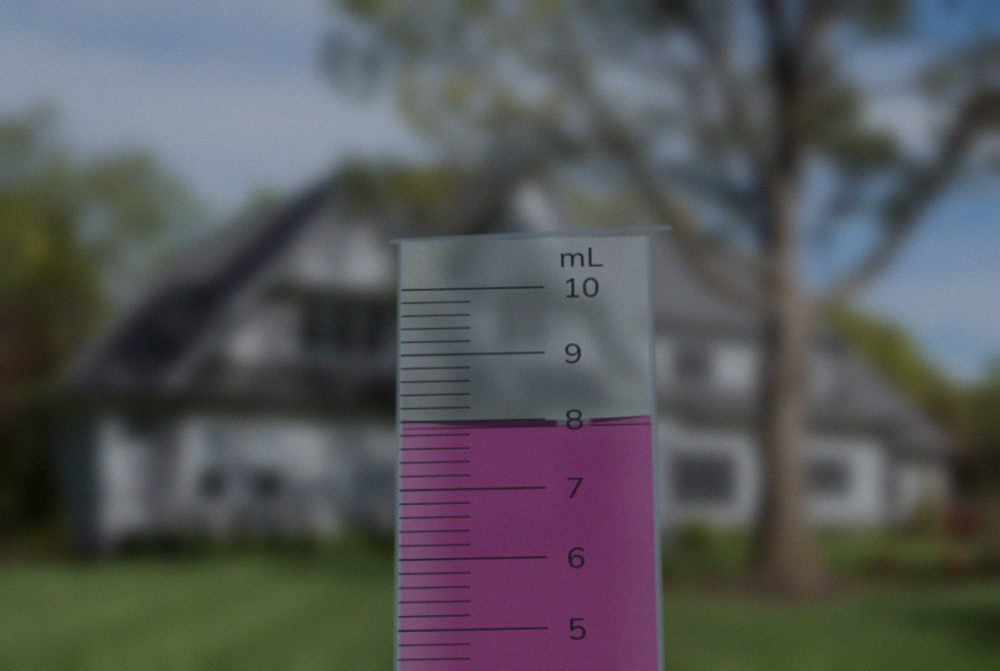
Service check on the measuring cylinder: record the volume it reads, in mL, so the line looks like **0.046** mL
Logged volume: **7.9** mL
